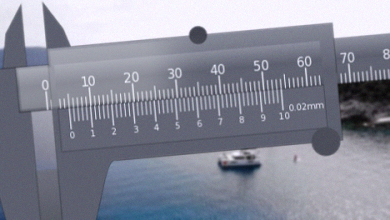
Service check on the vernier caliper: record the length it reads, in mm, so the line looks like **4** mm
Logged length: **5.0** mm
